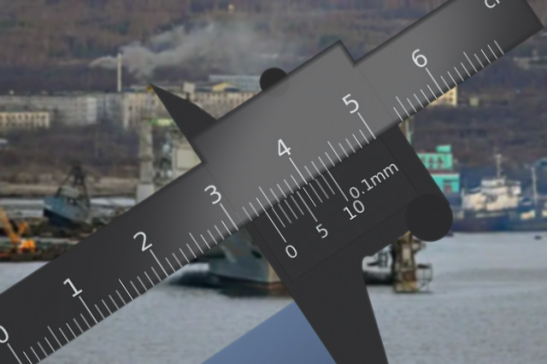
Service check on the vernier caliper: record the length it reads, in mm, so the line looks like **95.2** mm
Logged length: **34.0** mm
